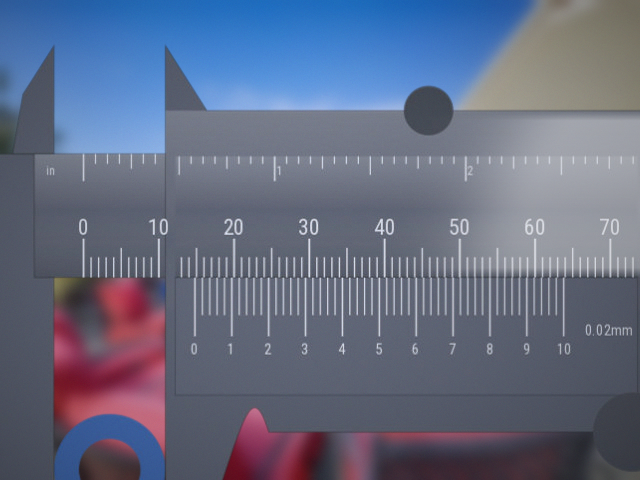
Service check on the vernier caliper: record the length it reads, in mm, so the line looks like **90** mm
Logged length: **14.8** mm
